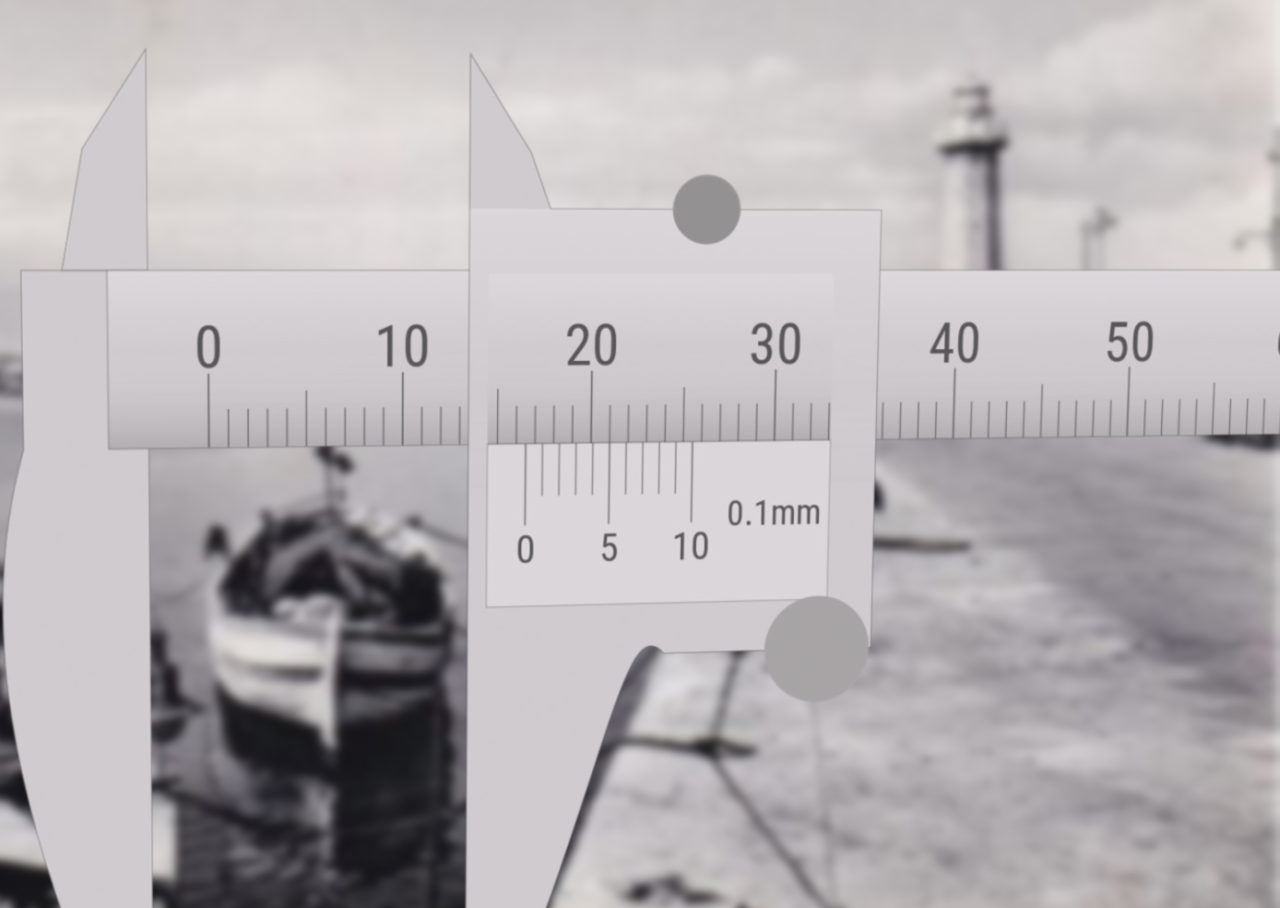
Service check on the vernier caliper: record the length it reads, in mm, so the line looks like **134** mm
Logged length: **16.5** mm
